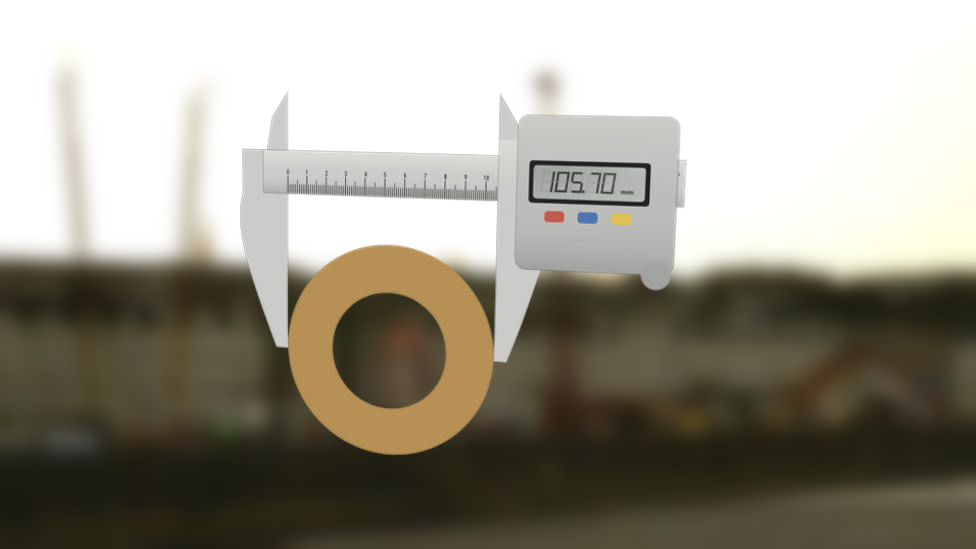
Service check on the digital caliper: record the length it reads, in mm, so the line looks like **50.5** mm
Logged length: **105.70** mm
